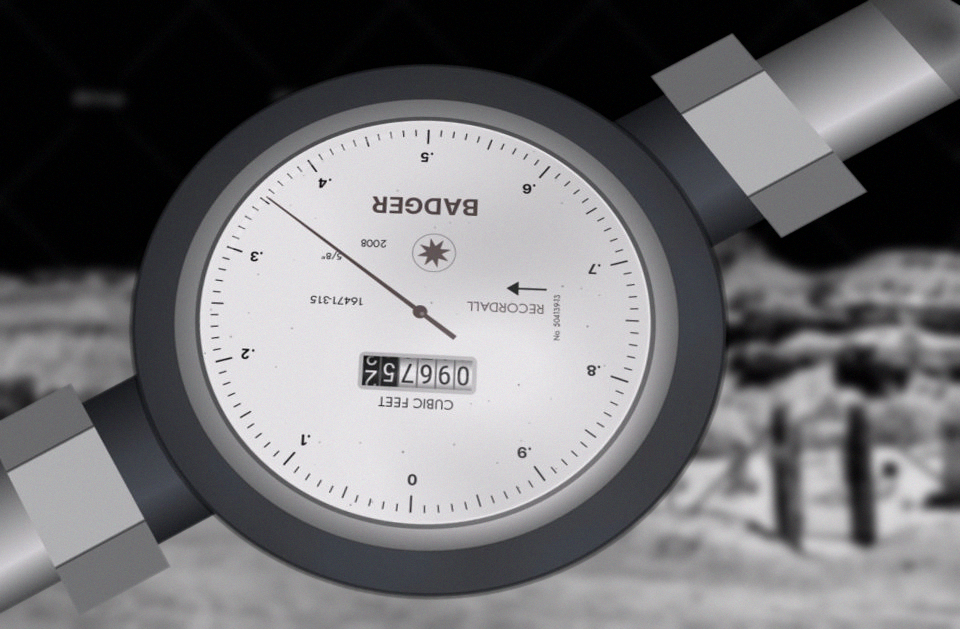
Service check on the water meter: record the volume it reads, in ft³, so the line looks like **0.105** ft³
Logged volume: **96752.35** ft³
